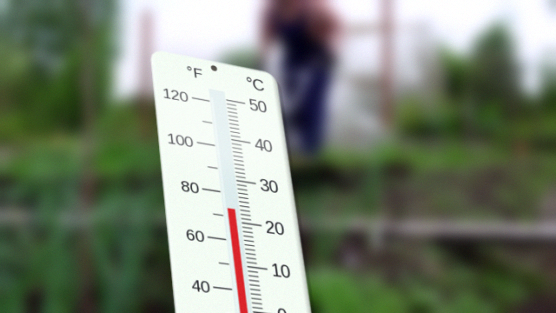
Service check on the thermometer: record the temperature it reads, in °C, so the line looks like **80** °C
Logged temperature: **23** °C
